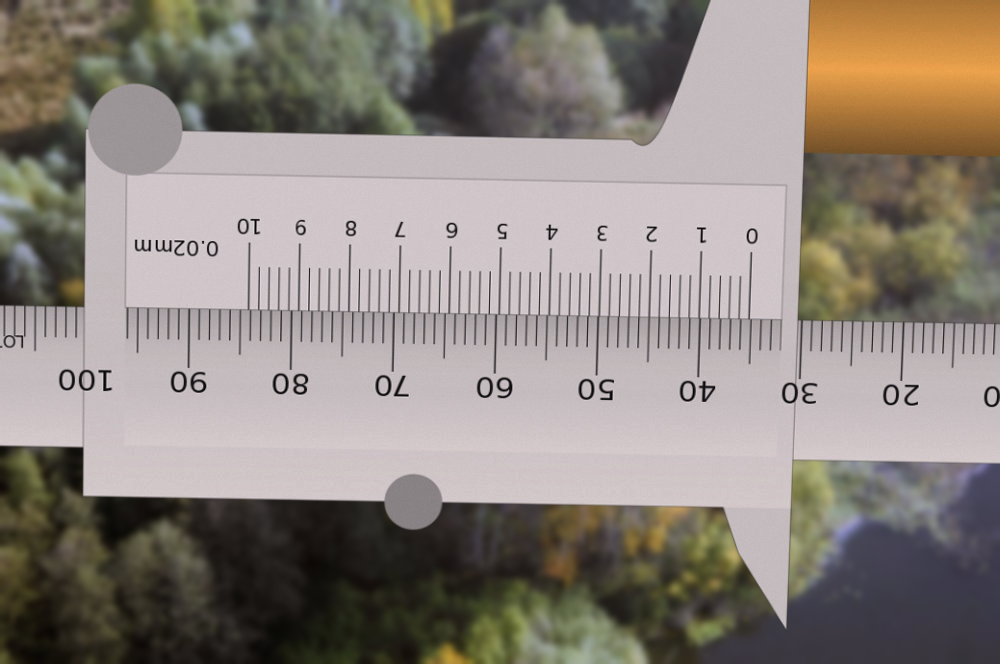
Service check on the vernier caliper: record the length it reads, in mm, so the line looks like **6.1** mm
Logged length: **35.2** mm
